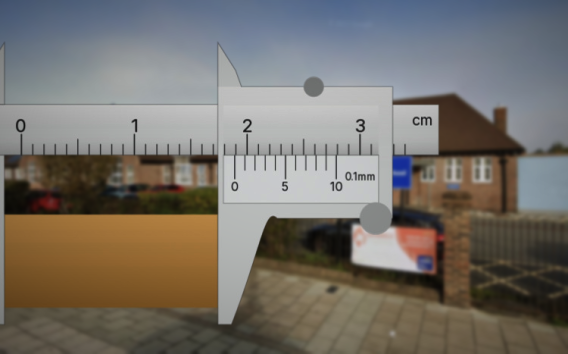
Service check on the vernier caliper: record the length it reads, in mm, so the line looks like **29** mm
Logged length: **18.9** mm
